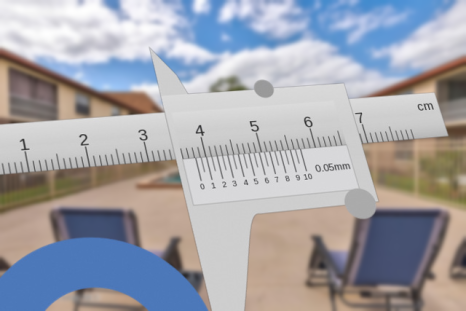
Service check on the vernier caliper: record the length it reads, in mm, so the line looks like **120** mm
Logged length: **38.2** mm
